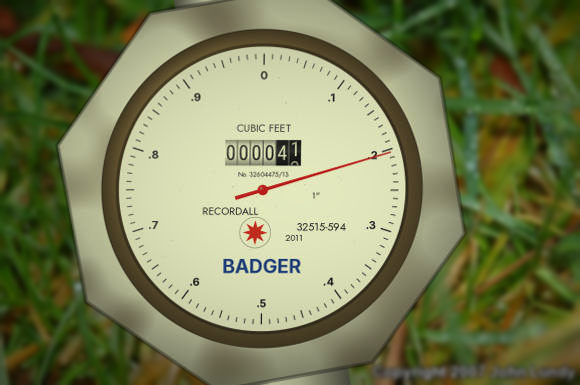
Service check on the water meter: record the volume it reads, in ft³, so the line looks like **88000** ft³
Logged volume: **41.20** ft³
